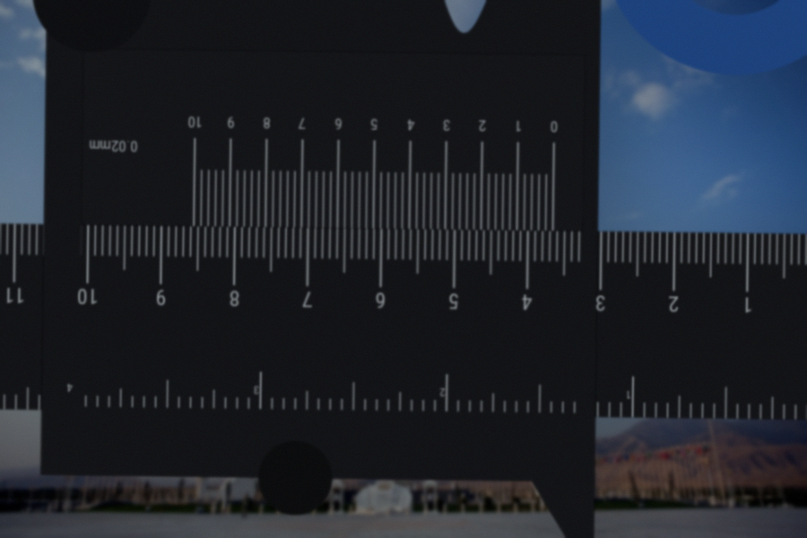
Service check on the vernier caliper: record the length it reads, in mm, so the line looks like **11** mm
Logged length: **36.6** mm
